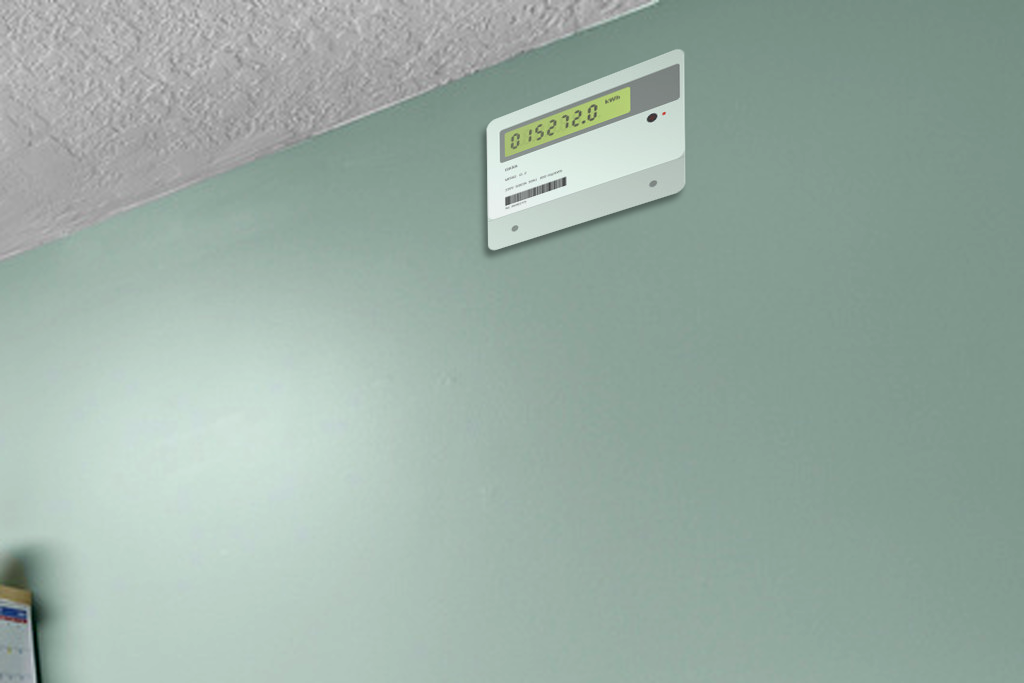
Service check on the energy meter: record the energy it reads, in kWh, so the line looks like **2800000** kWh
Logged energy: **15272.0** kWh
